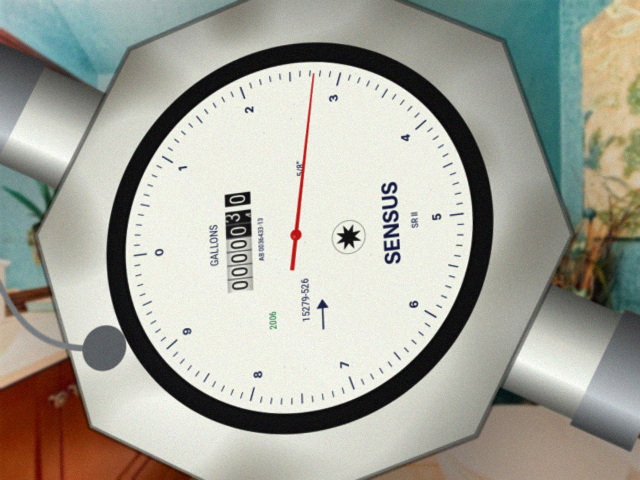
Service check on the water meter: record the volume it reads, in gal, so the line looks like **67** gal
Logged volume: **32.7** gal
